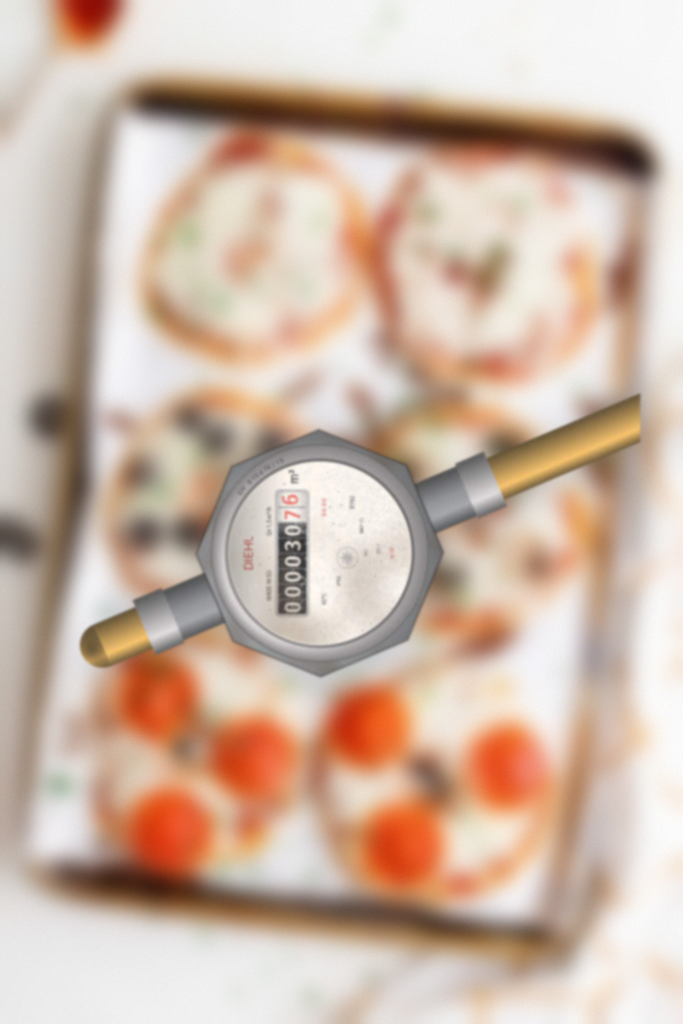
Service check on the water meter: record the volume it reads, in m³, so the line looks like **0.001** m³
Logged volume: **30.76** m³
